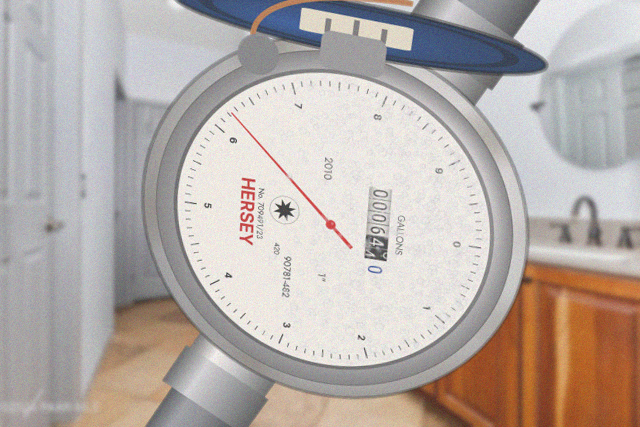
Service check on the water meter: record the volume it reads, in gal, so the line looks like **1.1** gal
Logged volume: **6436.2** gal
